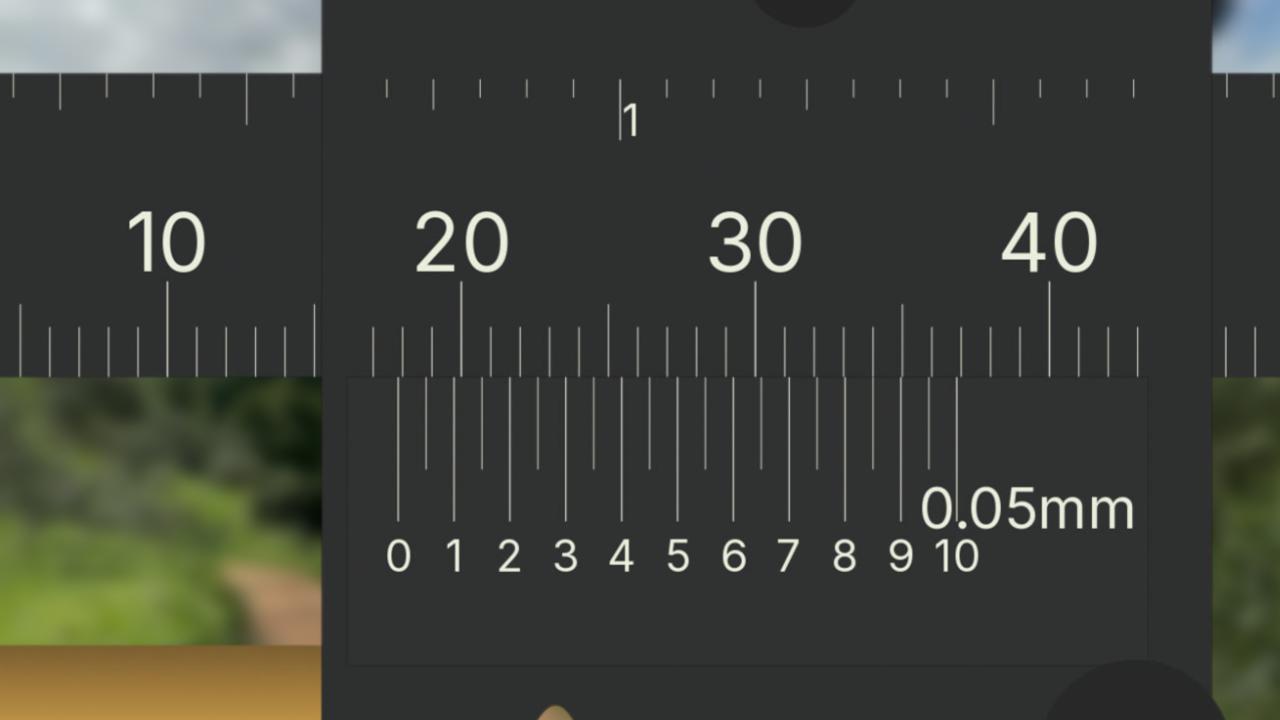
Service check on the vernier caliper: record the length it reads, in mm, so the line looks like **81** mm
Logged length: **17.85** mm
